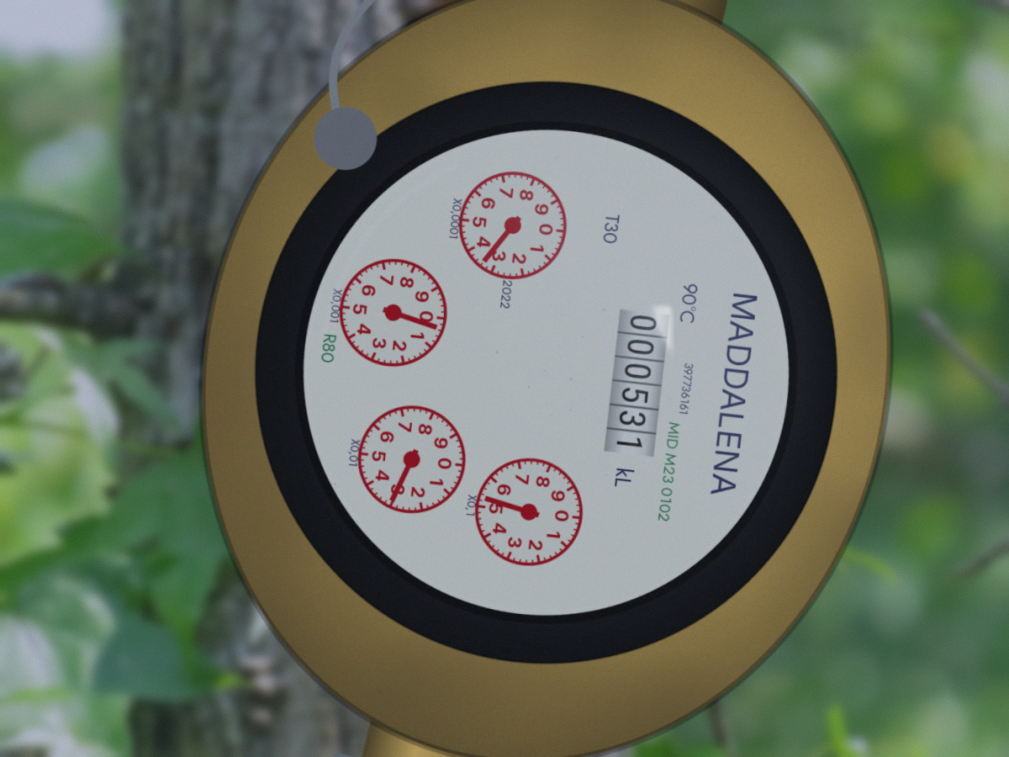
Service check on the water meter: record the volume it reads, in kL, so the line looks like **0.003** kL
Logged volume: **531.5303** kL
